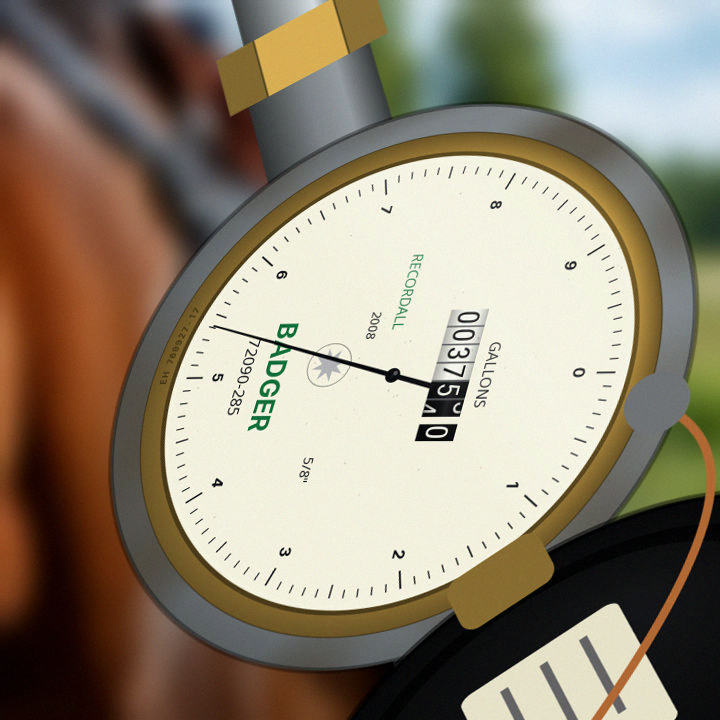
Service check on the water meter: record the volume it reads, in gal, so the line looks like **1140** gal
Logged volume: **37535.4** gal
